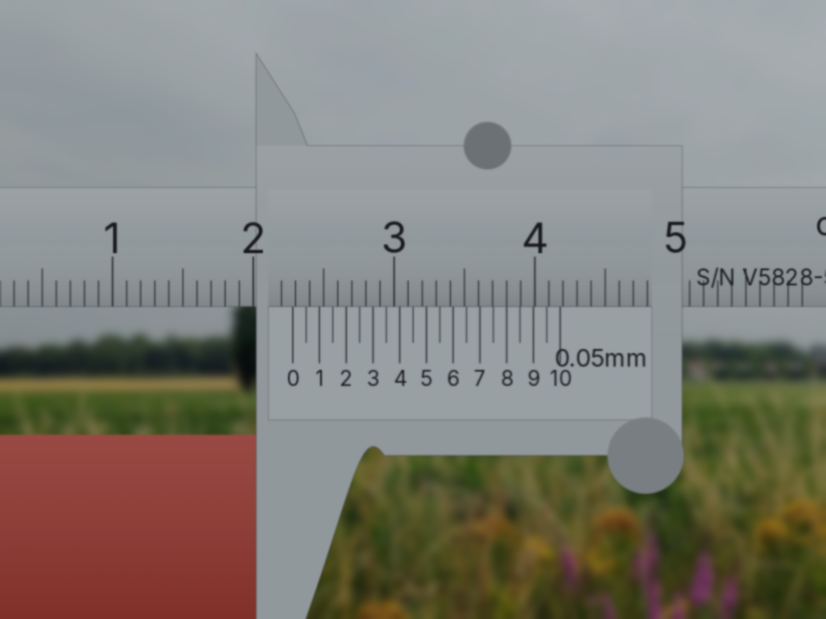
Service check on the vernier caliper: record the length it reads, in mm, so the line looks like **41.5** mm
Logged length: **22.8** mm
